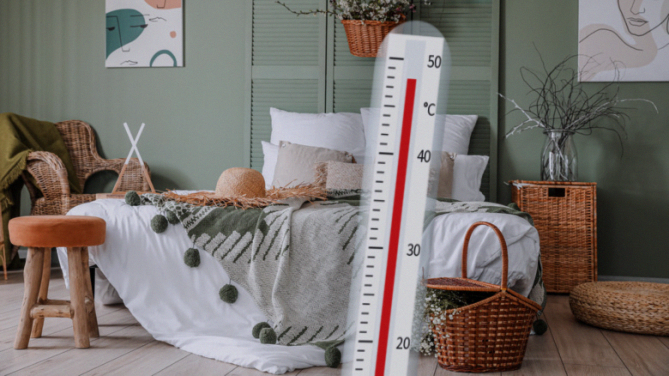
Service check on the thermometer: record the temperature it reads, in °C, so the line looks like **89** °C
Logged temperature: **48** °C
